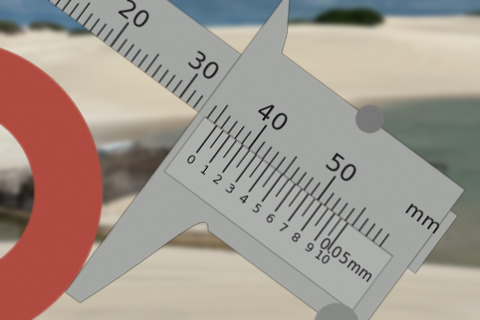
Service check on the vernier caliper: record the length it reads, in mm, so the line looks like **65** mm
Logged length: **35.4** mm
